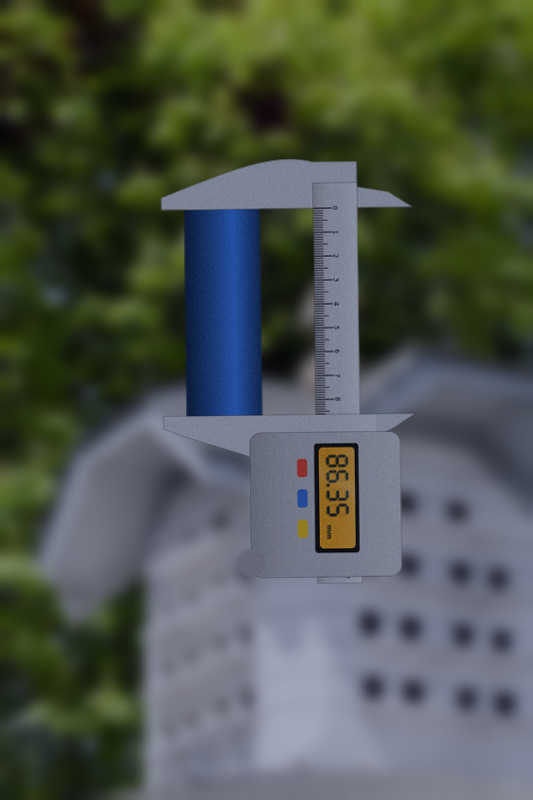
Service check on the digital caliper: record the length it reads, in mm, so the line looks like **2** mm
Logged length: **86.35** mm
